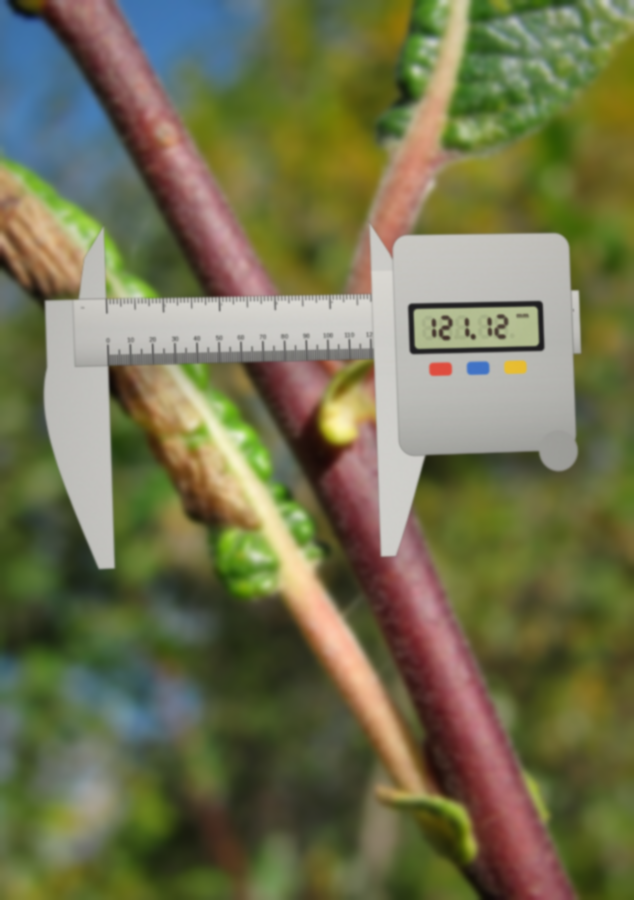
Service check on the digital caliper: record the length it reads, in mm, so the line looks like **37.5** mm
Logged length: **121.12** mm
